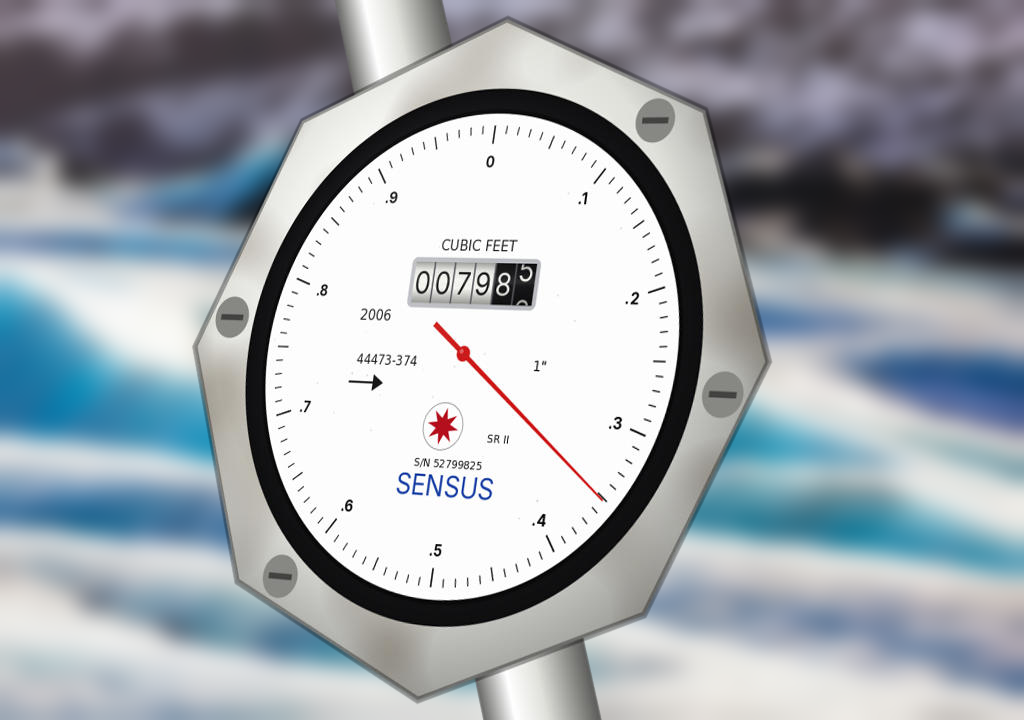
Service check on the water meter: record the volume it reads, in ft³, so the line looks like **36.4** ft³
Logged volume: **7985.35** ft³
